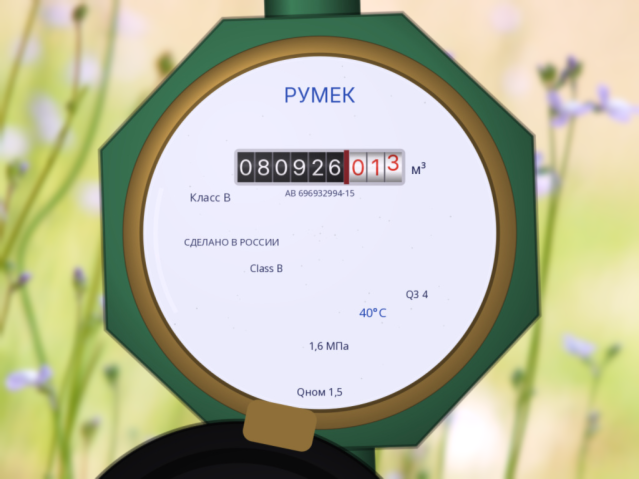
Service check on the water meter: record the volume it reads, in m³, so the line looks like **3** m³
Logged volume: **80926.013** m³
